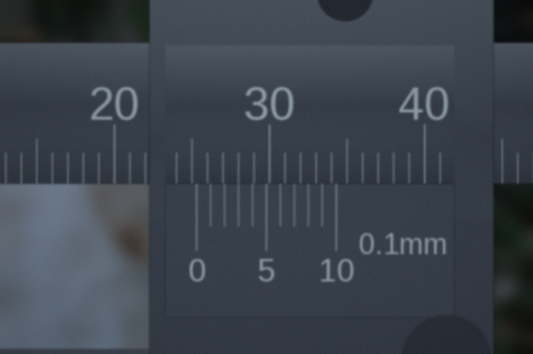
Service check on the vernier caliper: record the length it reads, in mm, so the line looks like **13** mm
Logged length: **25.3** mm
